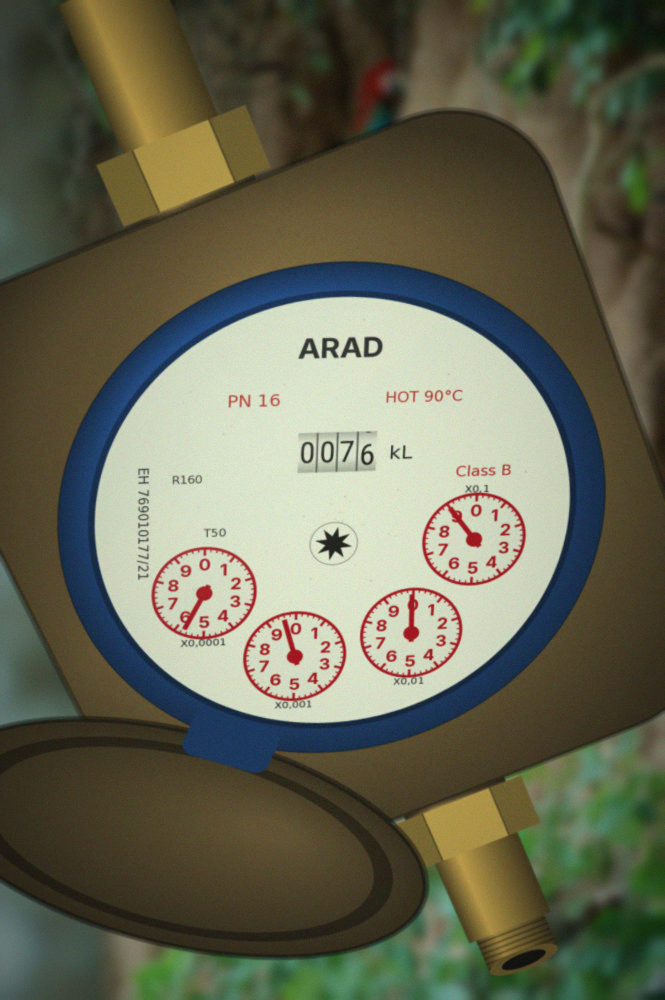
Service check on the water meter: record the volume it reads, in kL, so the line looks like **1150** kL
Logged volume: **75.8995** kL
